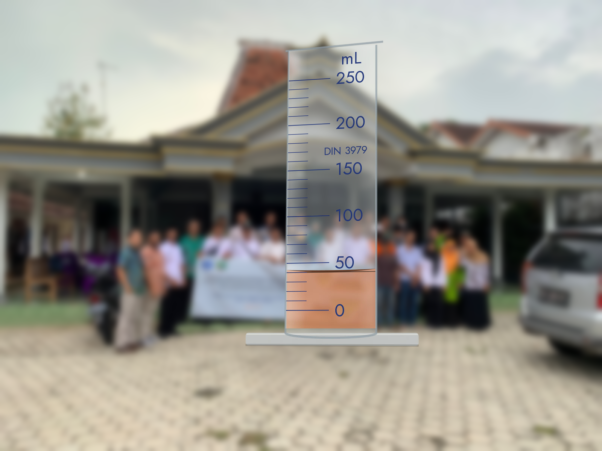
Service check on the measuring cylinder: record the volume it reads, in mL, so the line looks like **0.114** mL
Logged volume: **40** mL
